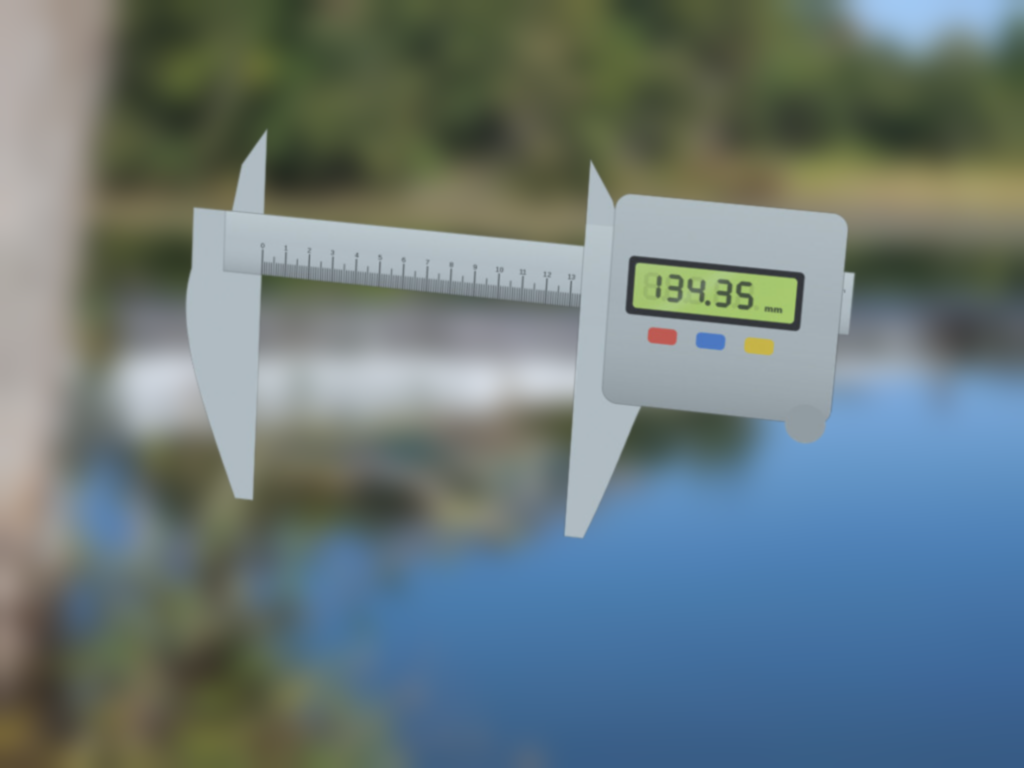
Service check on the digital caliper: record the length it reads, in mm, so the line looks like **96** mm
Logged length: **134.35** mm
